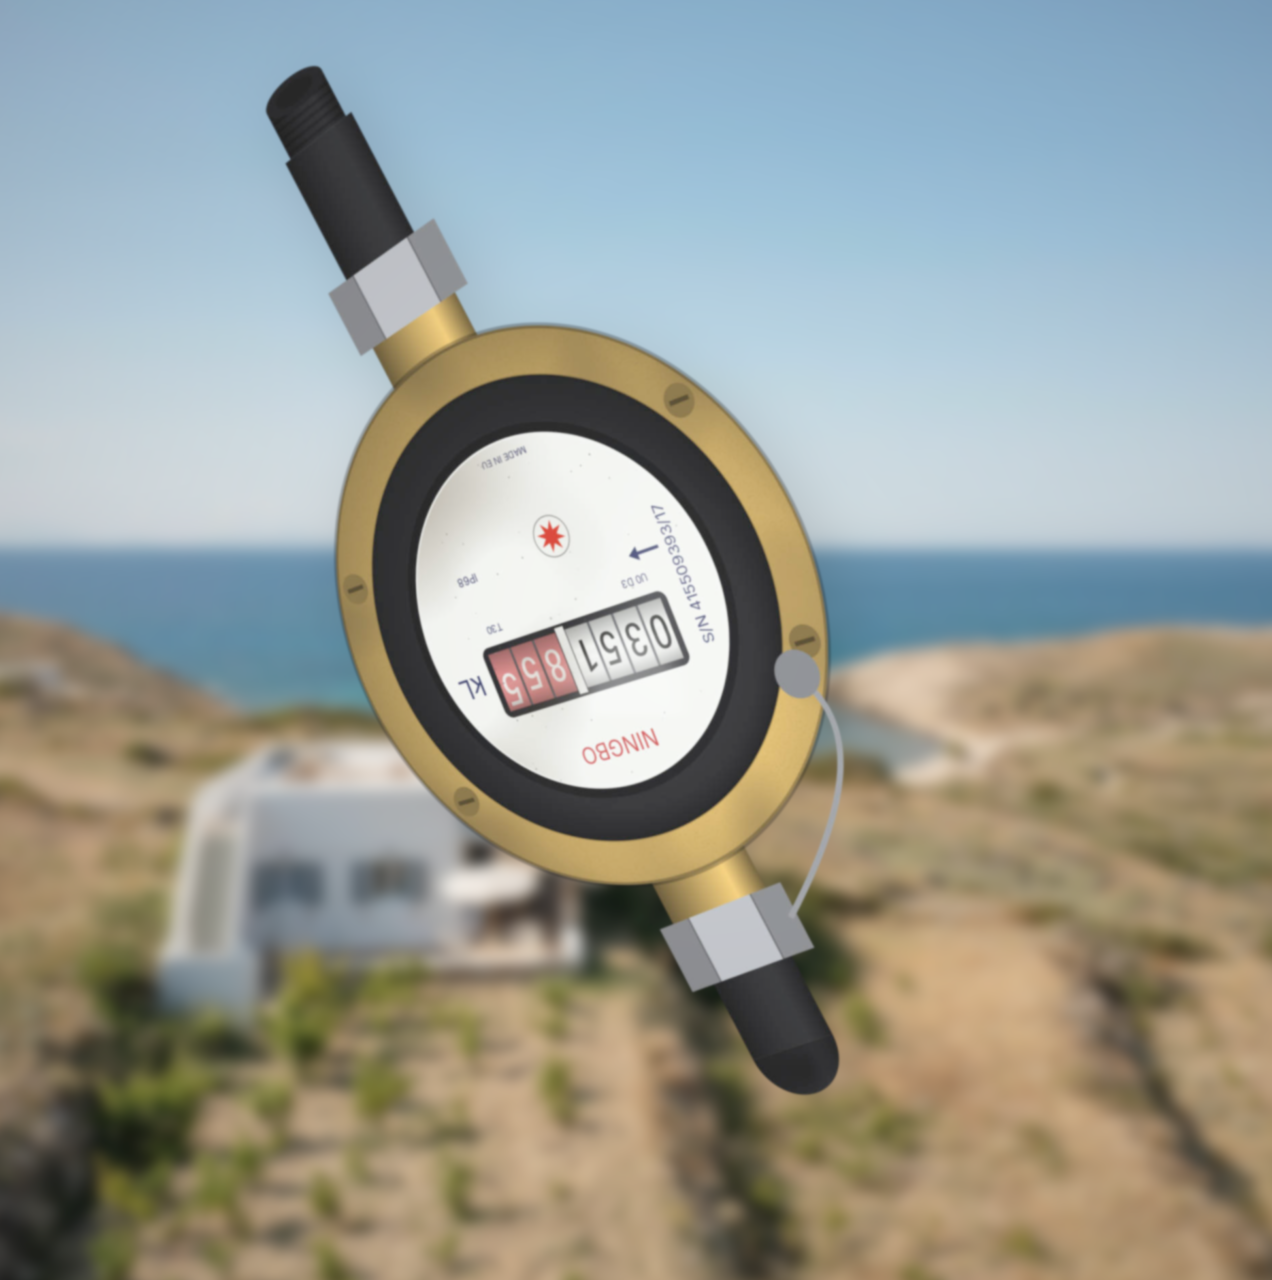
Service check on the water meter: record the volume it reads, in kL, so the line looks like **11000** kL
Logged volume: **351.855** kL
